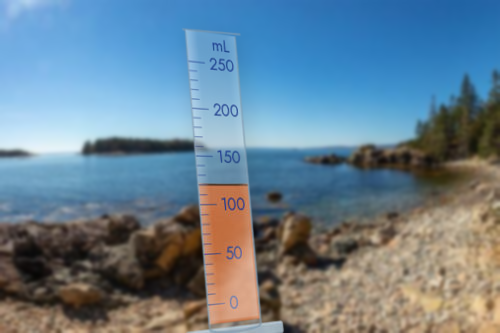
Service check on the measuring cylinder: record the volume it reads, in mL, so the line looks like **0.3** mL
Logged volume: **120** mL
